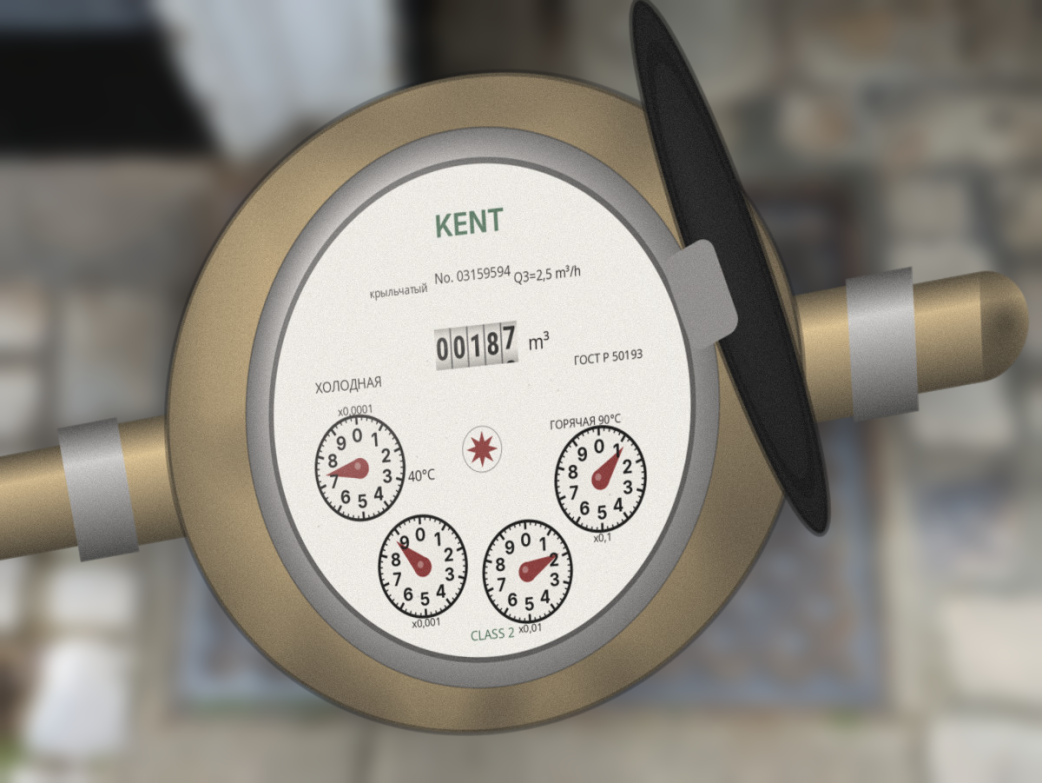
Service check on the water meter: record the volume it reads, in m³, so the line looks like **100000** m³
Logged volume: **187.1187** m³
